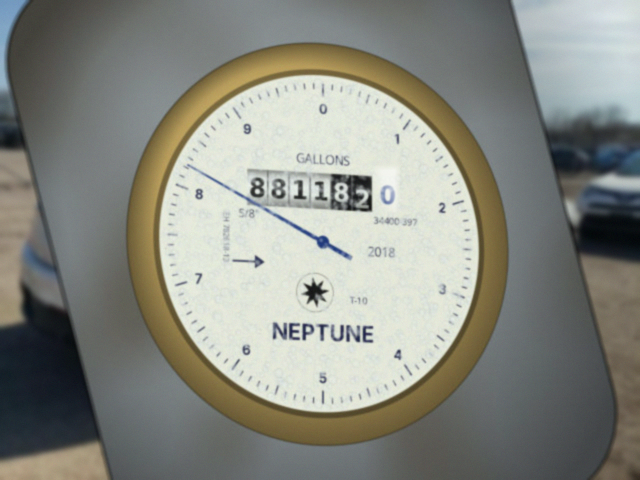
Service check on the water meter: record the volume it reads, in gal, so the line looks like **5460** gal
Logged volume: **8811818.2** gal
